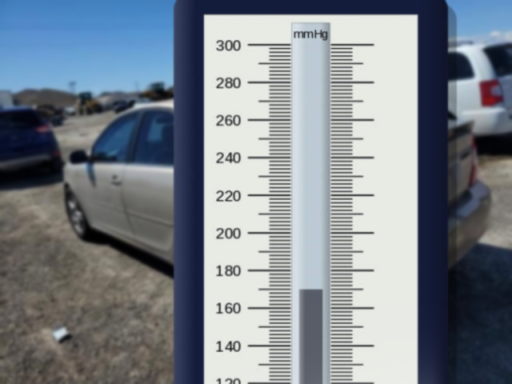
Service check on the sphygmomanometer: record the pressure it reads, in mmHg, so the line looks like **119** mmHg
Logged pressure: **170** mmHg
